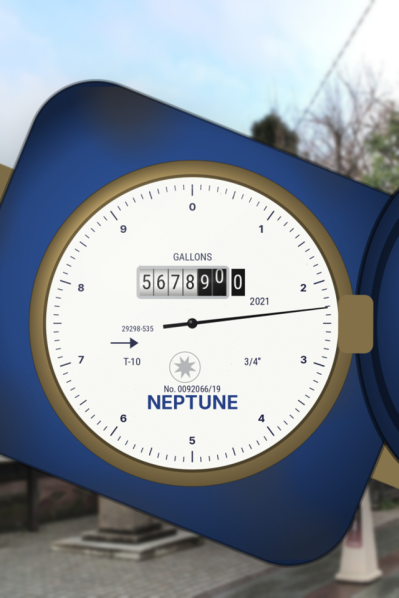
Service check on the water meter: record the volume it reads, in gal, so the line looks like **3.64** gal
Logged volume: **5678902.3** gal
